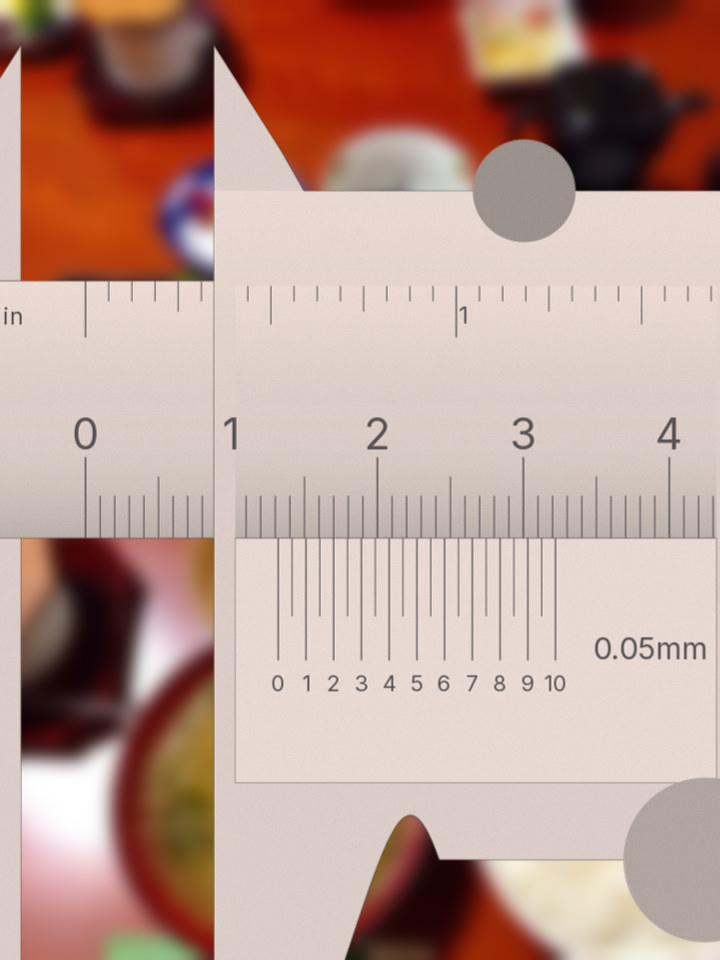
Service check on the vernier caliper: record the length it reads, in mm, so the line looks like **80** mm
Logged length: **13.2** mm
